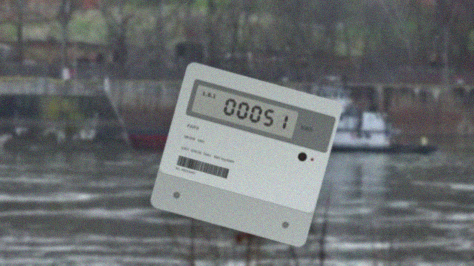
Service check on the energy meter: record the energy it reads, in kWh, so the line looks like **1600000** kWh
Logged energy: **51** kWh
